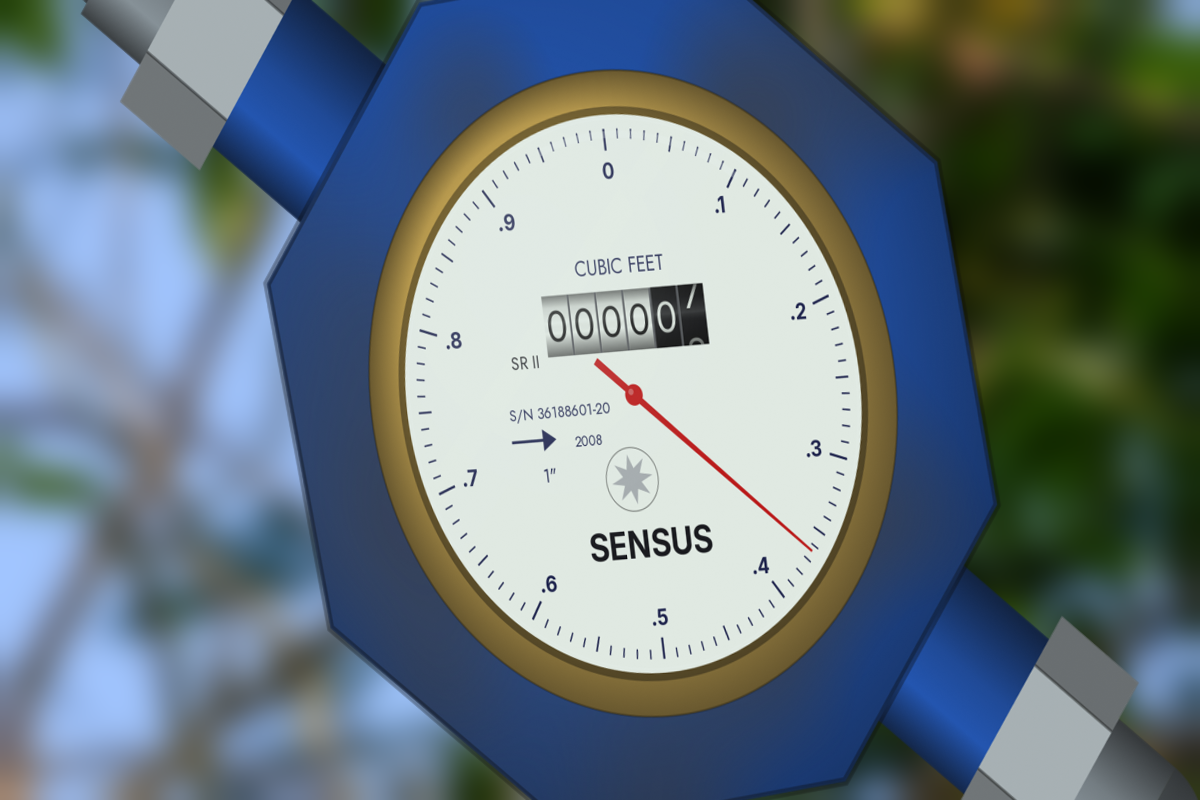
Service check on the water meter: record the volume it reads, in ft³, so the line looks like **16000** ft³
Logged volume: **7.36** ft³
